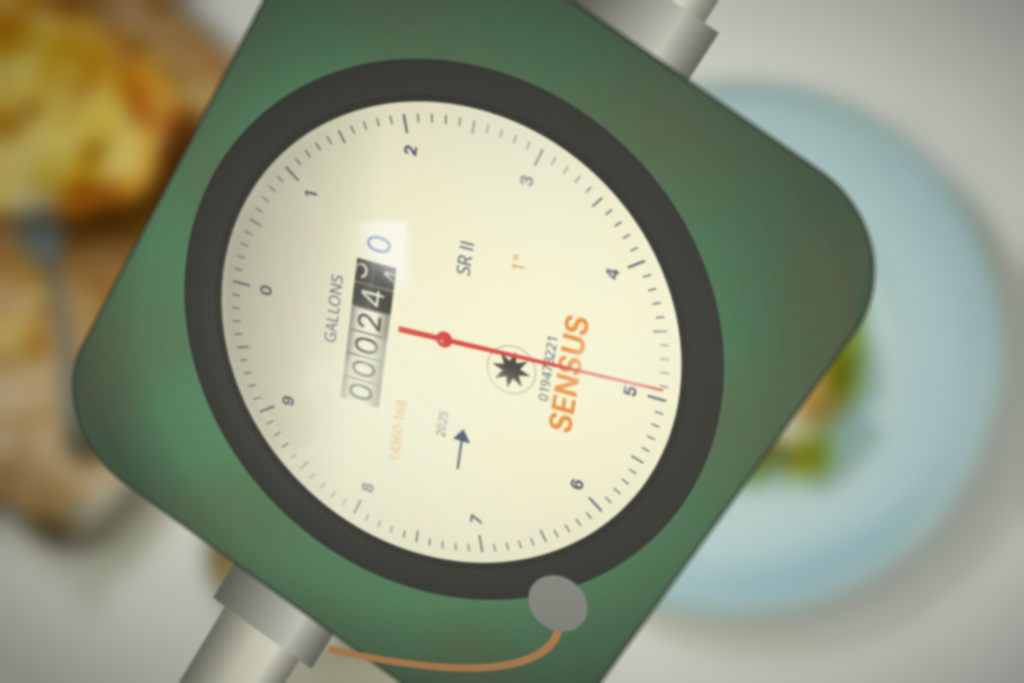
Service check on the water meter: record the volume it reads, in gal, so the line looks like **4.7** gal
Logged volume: **2434.9** gal
